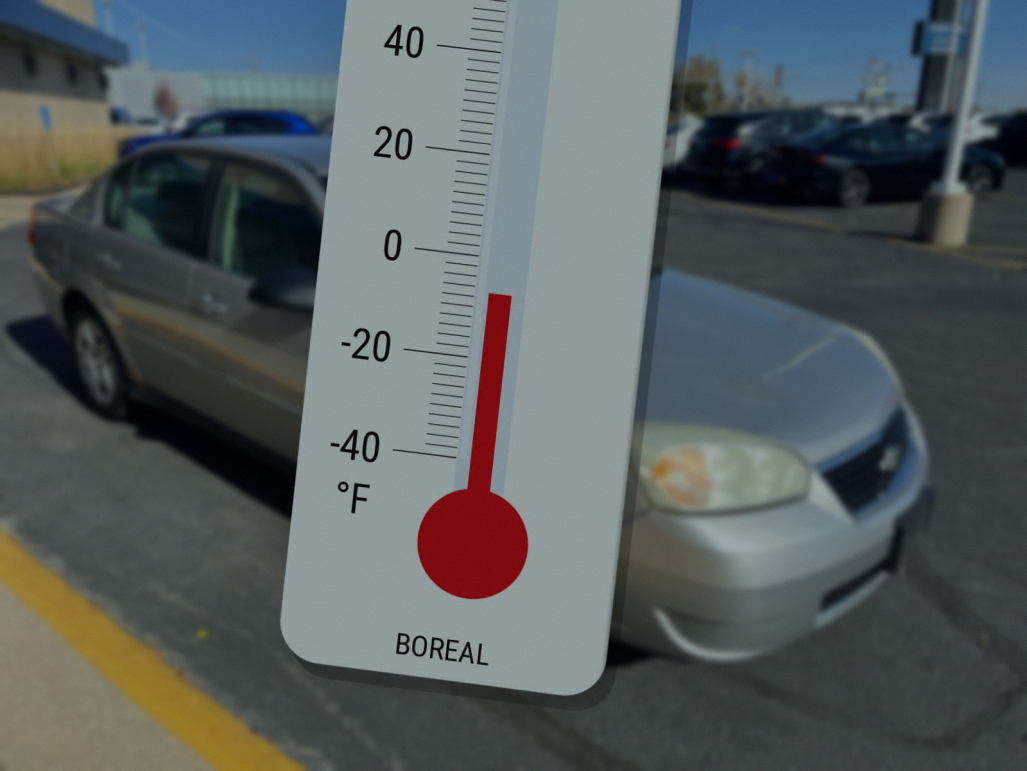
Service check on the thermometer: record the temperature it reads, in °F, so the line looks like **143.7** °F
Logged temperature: **-7** °F
